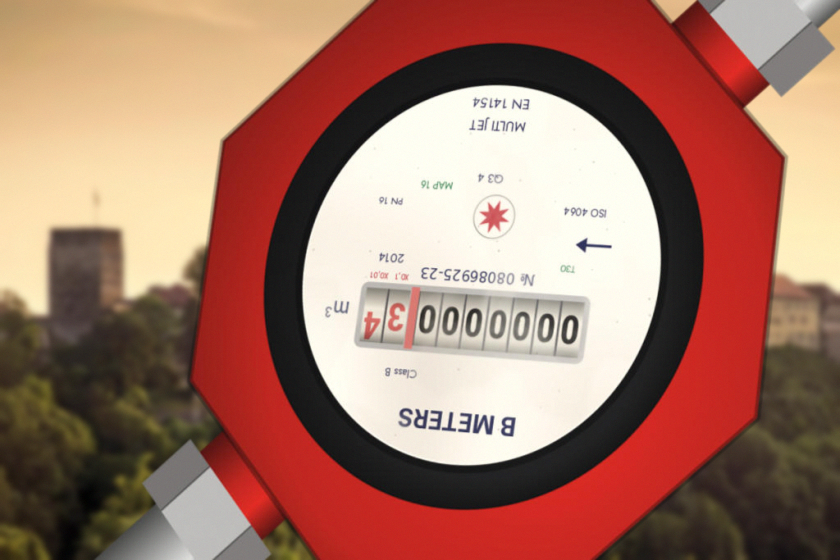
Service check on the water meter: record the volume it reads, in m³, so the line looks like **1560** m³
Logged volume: **0.34** m³
